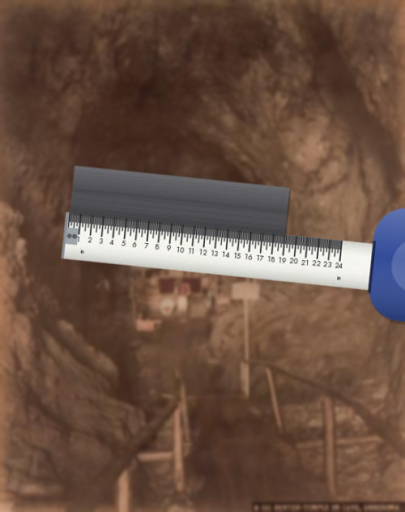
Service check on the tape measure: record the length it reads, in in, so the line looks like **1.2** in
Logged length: **19** in
